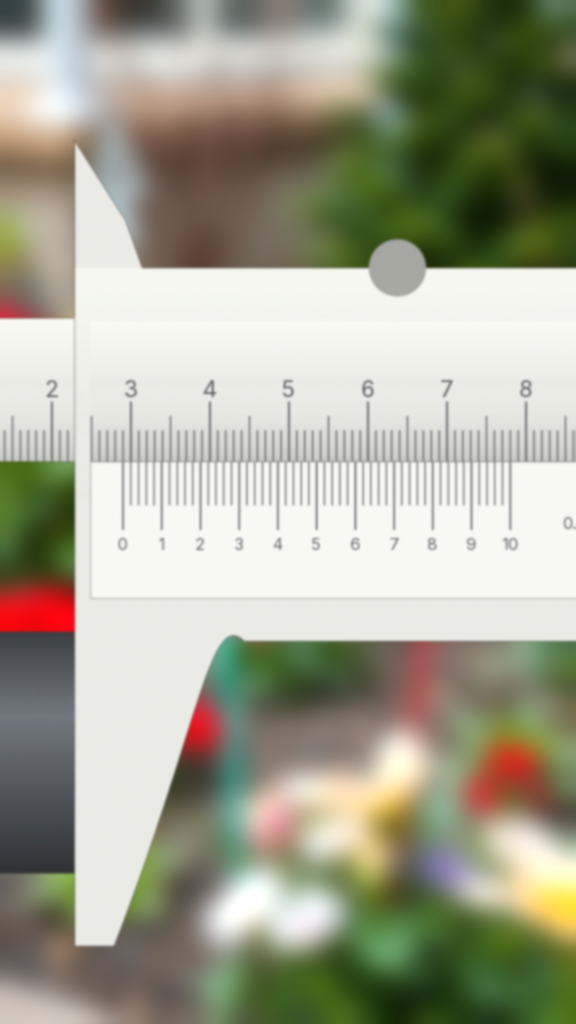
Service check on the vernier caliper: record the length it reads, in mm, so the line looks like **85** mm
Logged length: **29.0** mm
